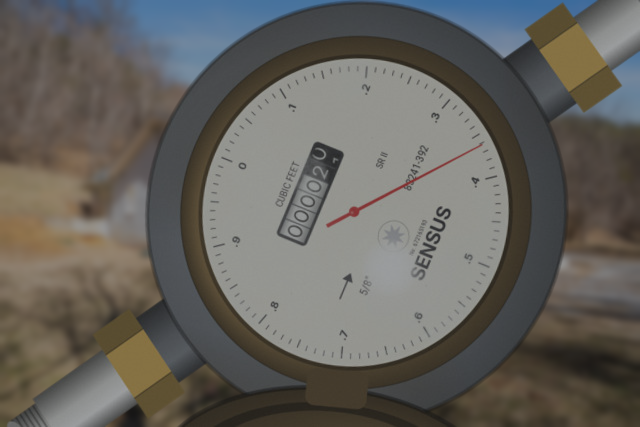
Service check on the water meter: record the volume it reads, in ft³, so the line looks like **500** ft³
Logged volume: **20.36** ft³
